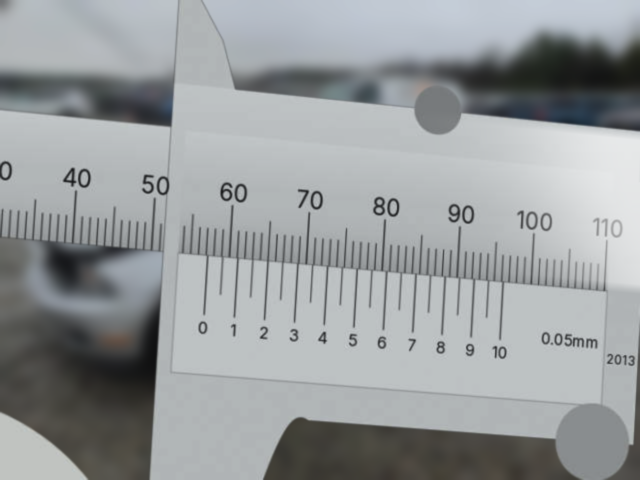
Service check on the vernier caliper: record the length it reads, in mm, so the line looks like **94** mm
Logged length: **57.2** mm
